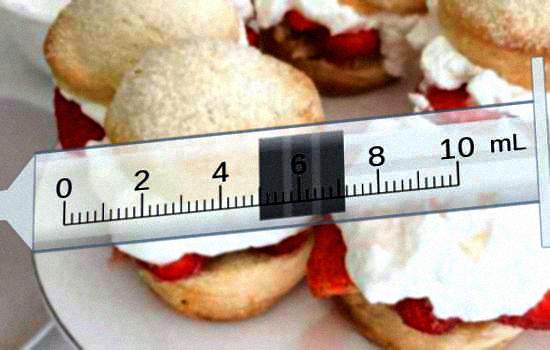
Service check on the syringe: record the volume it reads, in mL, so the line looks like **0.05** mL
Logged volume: **5** mL
